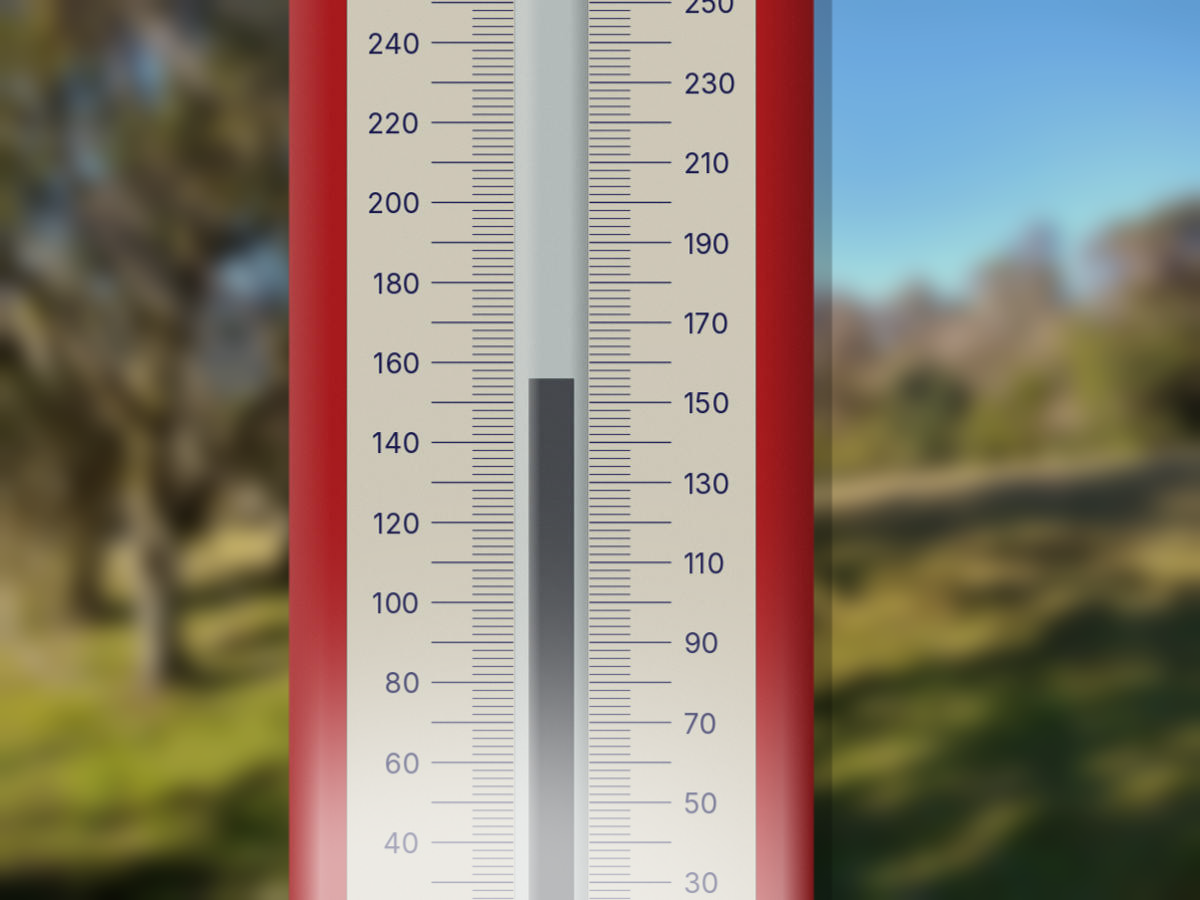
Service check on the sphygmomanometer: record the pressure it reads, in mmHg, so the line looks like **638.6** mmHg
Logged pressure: **156** mmHg
